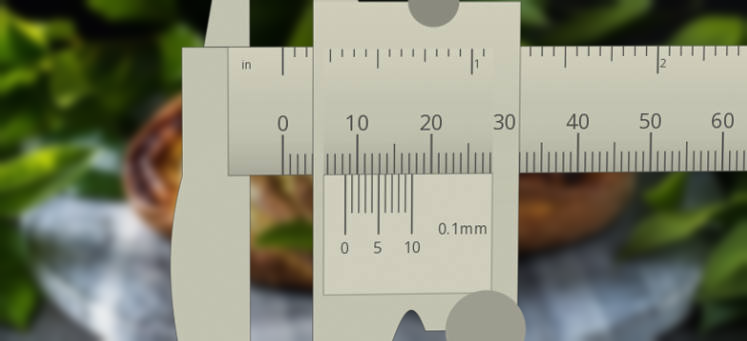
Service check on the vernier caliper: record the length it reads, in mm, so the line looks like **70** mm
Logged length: **8.4** mm
